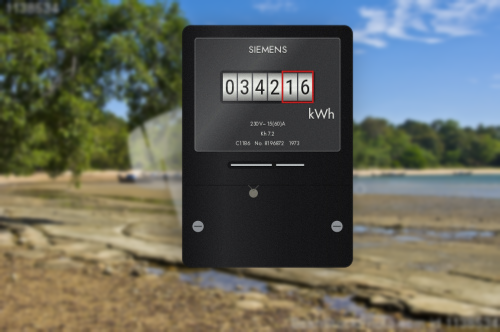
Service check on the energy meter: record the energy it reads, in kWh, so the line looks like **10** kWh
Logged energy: **342.16** kWh
